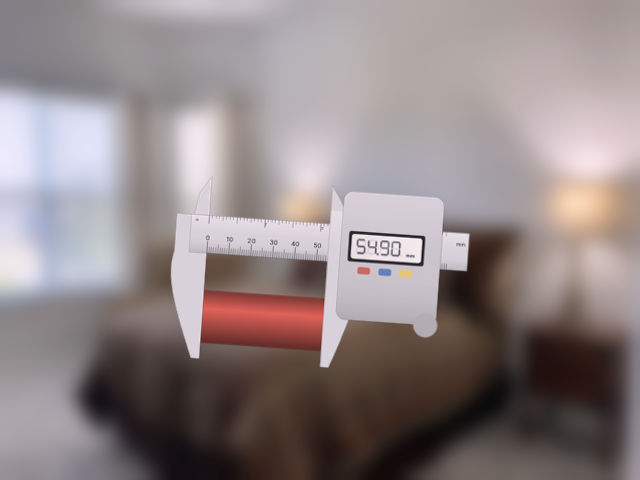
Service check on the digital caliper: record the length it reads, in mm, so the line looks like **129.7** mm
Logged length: **54.90** mm
